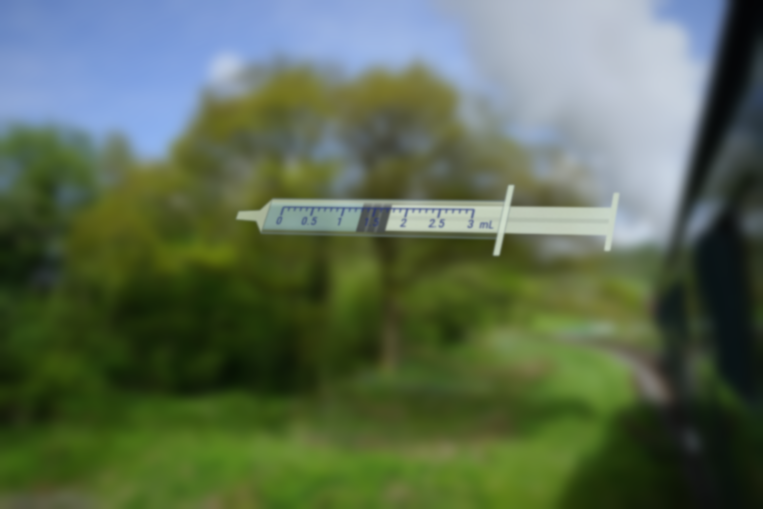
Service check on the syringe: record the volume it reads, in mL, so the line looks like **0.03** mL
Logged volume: **1.3** mL
